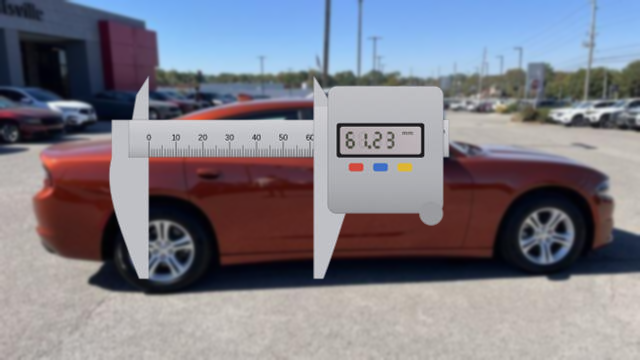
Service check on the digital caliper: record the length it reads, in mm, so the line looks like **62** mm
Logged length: **61.23** mm
